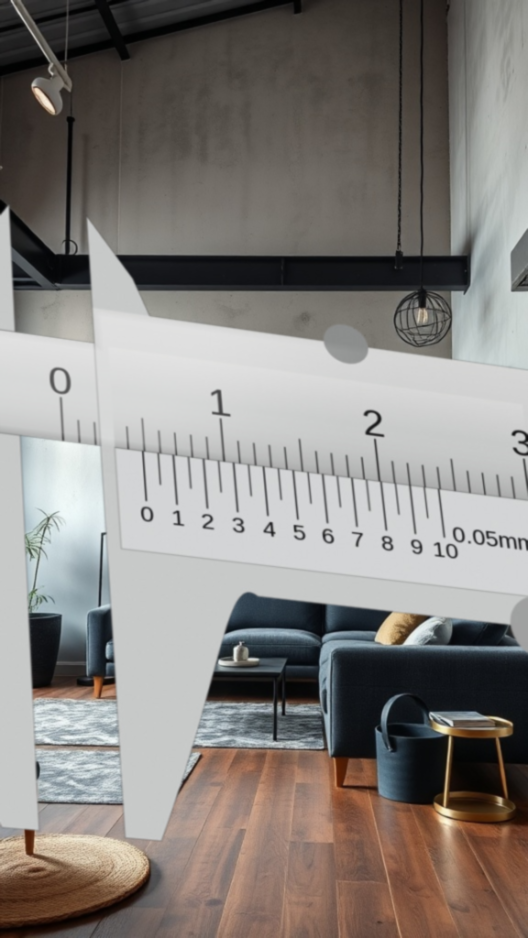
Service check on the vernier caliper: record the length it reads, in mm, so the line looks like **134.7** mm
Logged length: **4.9** mm
